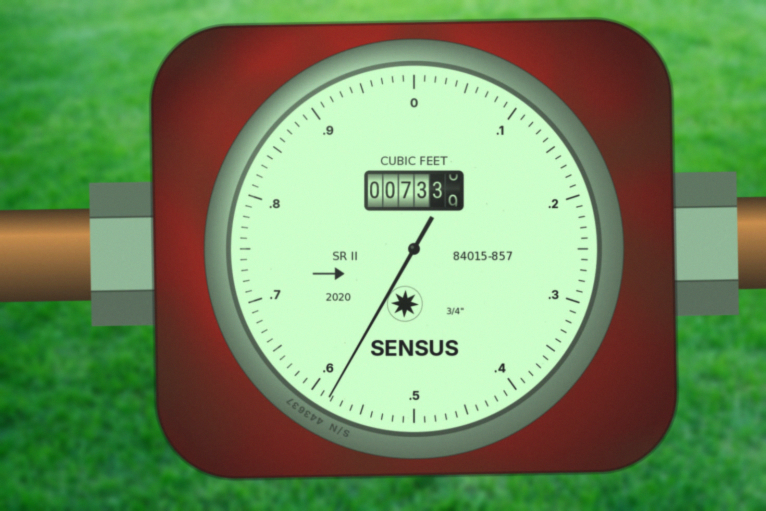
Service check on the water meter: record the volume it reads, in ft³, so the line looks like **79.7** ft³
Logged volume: **7338.58** ft³
